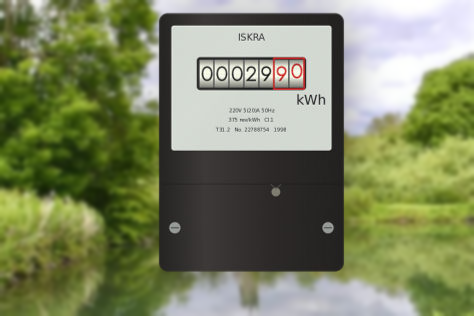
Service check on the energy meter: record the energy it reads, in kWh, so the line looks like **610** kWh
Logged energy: **29.90** kWh
